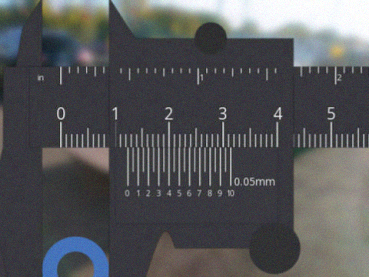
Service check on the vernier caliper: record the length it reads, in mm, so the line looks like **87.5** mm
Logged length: **12.4** mm
